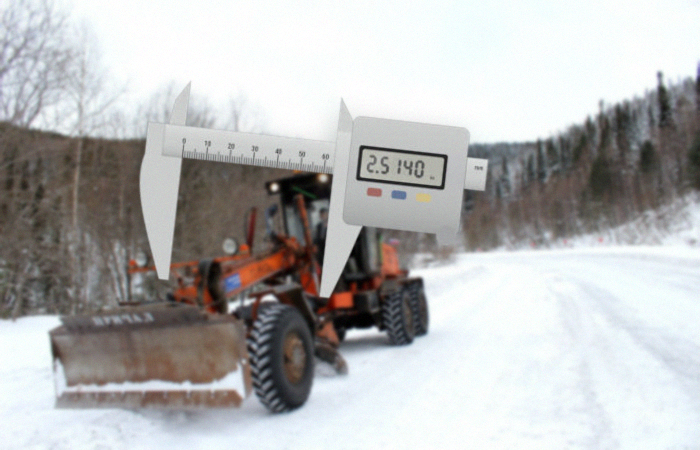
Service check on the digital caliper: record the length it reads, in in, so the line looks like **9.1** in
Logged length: **2.5140** in
